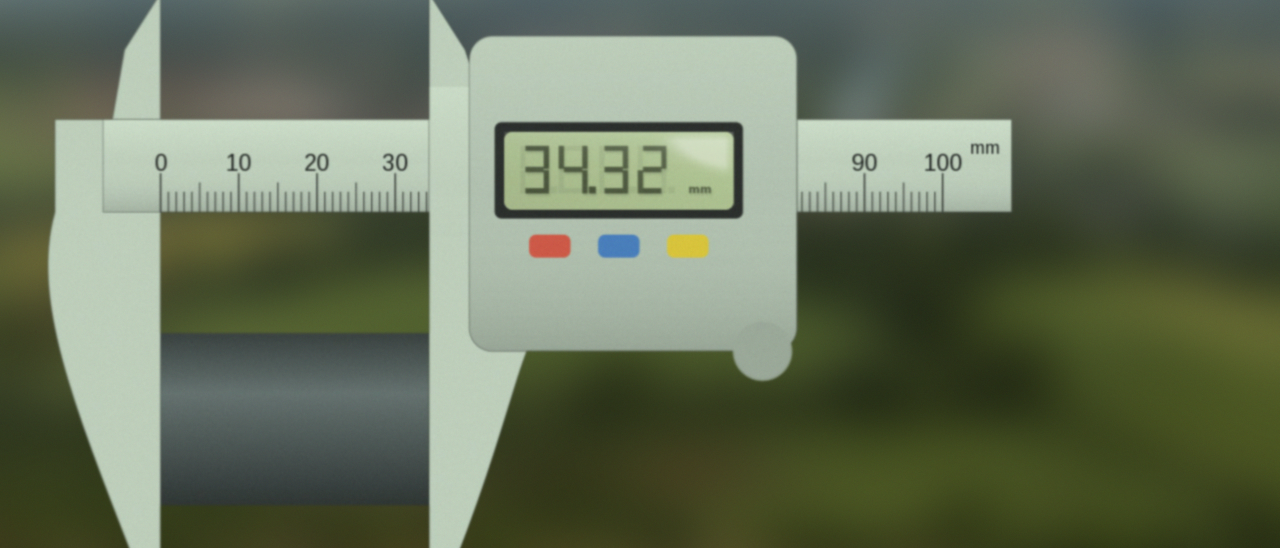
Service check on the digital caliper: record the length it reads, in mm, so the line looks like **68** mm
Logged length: **34.32** mm
